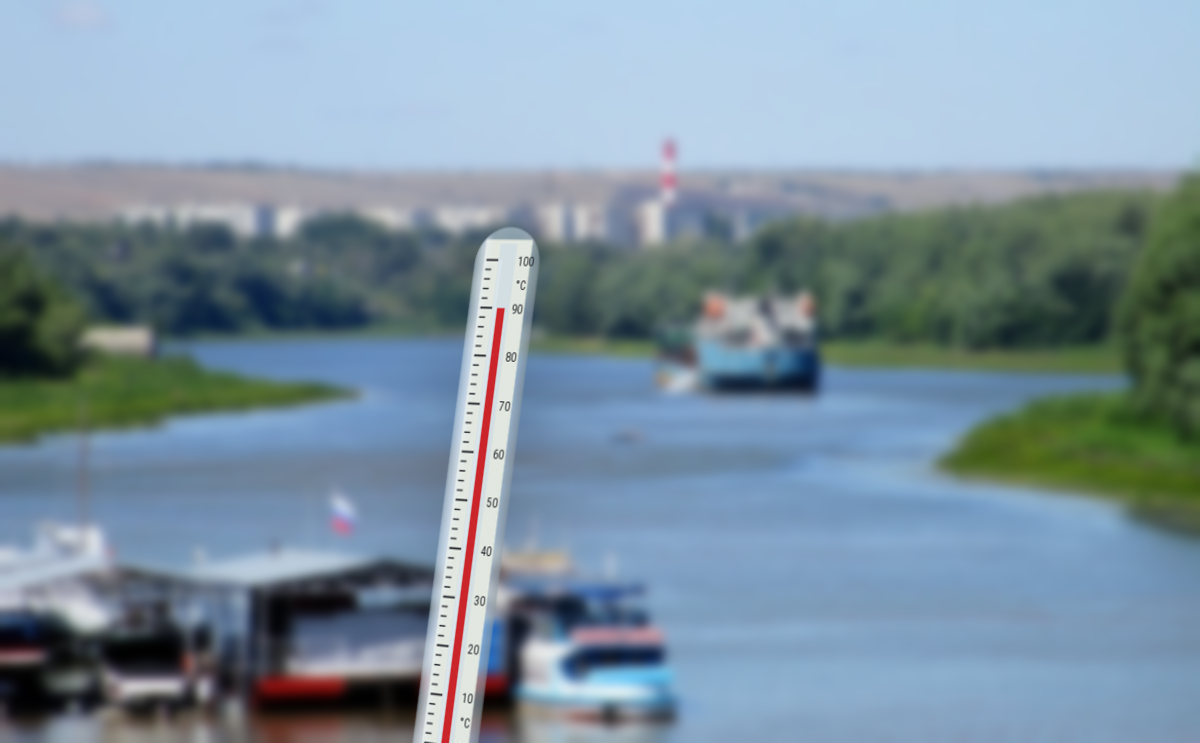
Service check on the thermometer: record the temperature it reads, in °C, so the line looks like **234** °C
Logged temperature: **90** °C
